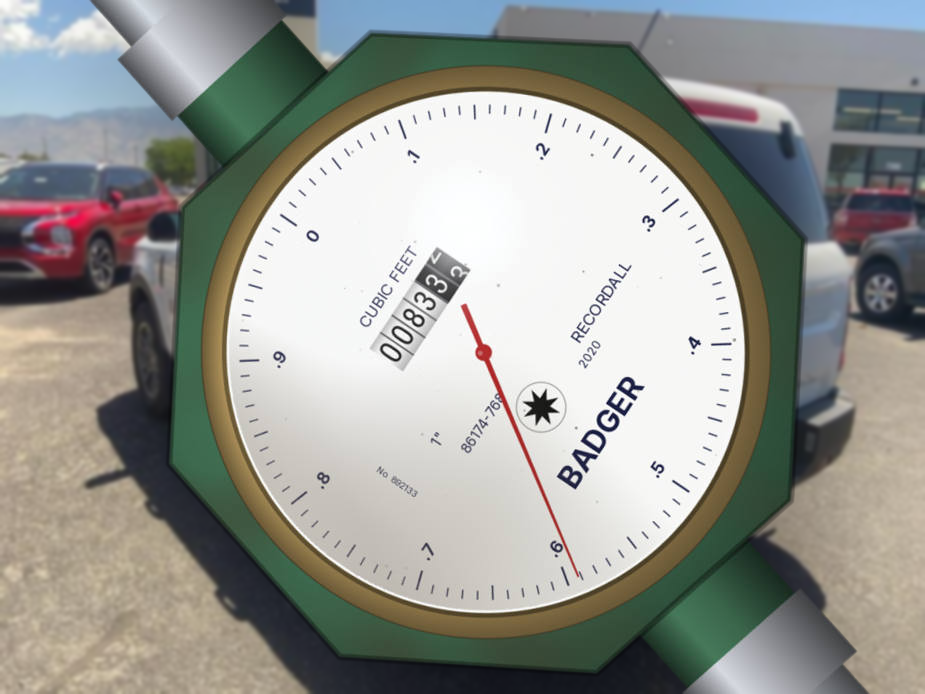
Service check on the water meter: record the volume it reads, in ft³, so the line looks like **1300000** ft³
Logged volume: **8332.59** ft³
